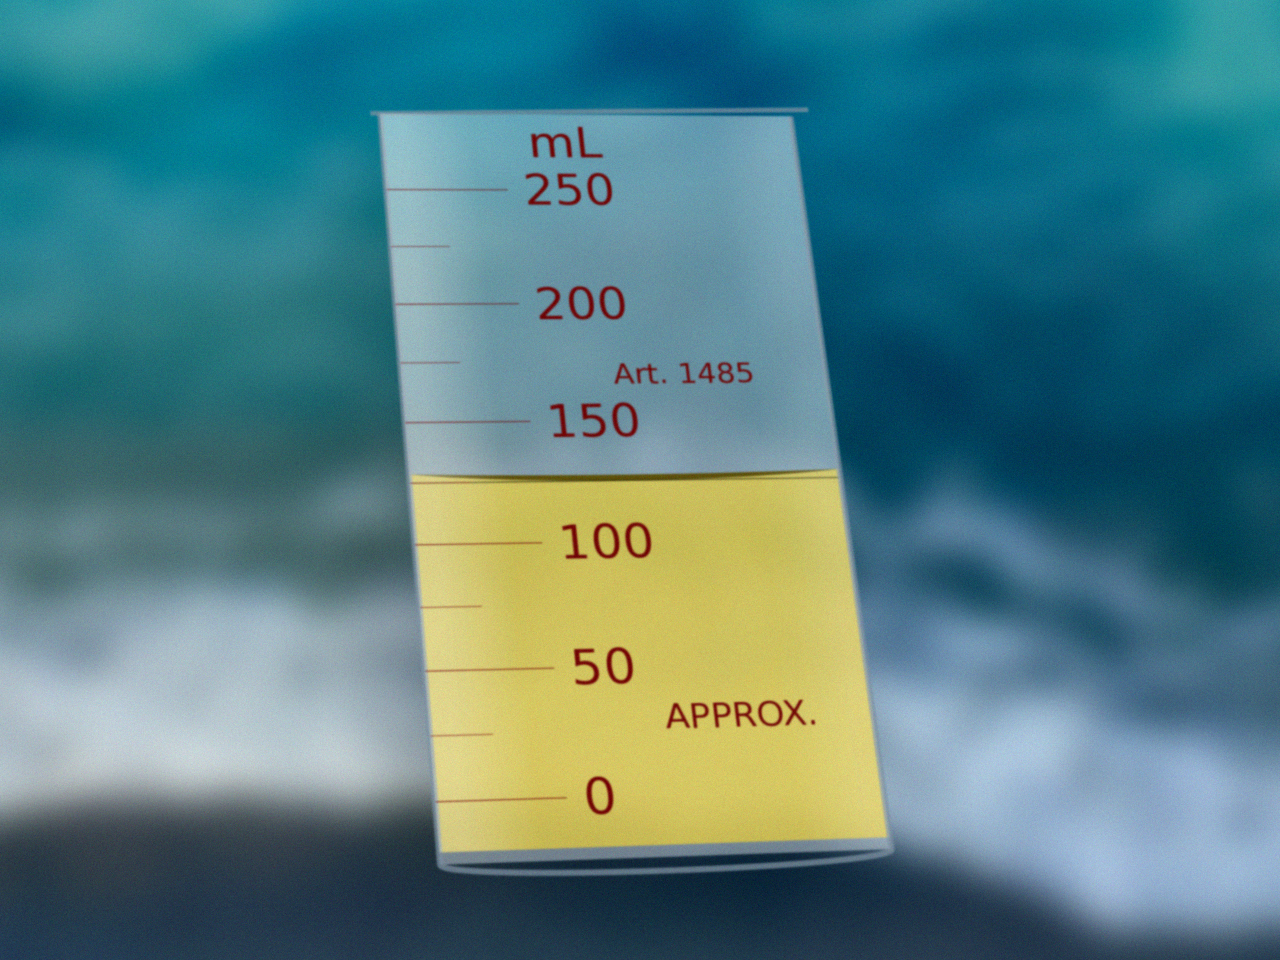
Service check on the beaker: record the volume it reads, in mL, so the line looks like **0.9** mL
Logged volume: **125** mL
